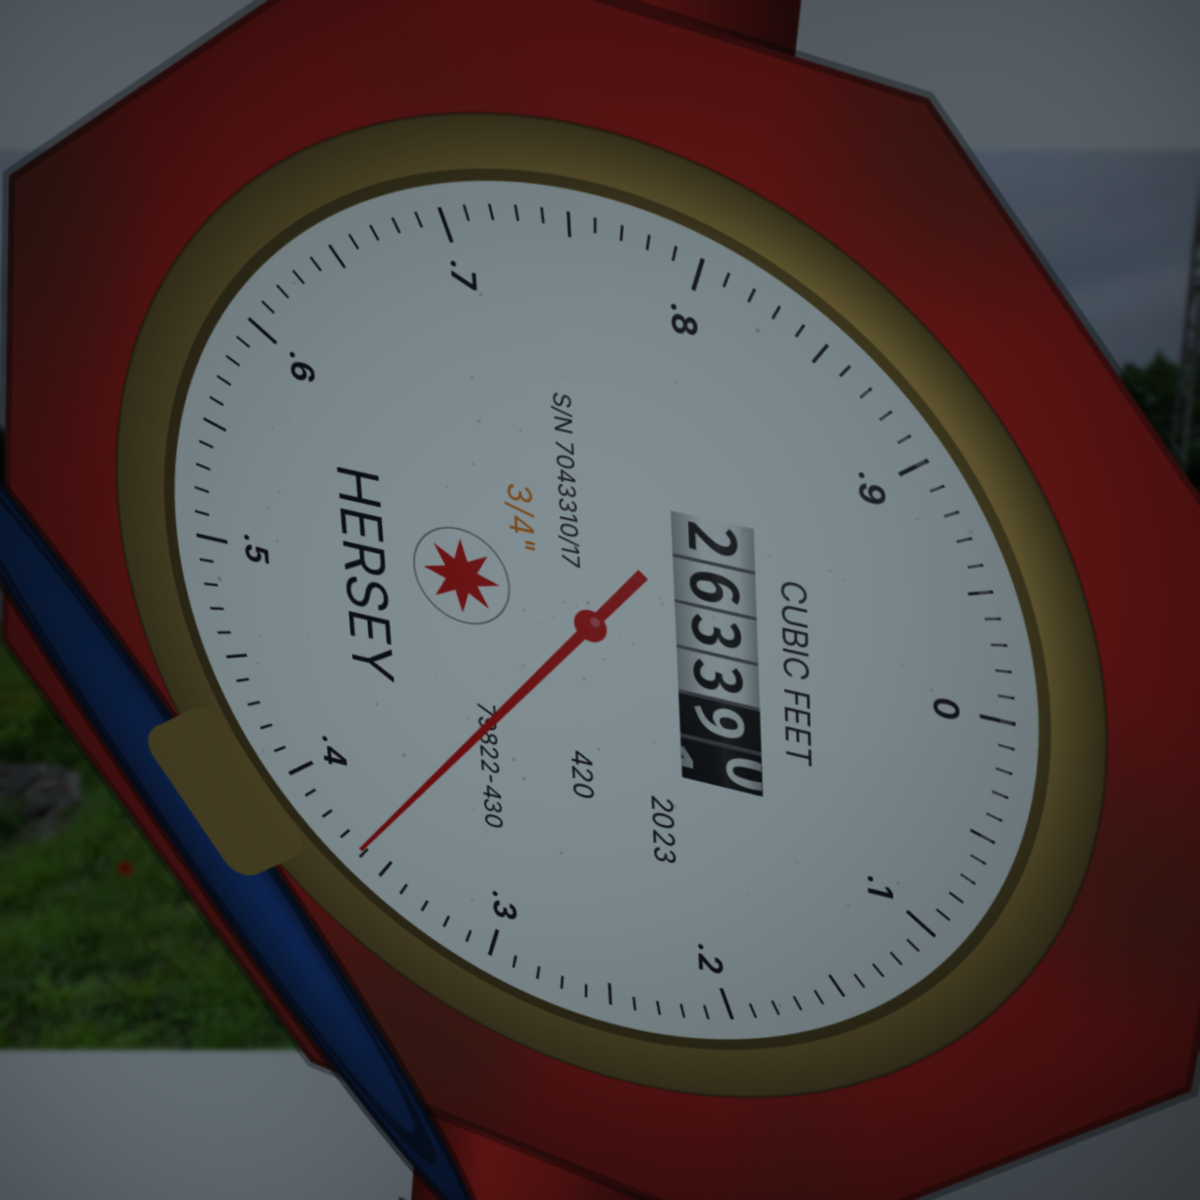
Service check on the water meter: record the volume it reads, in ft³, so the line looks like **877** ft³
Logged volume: **263390.36** ft³
